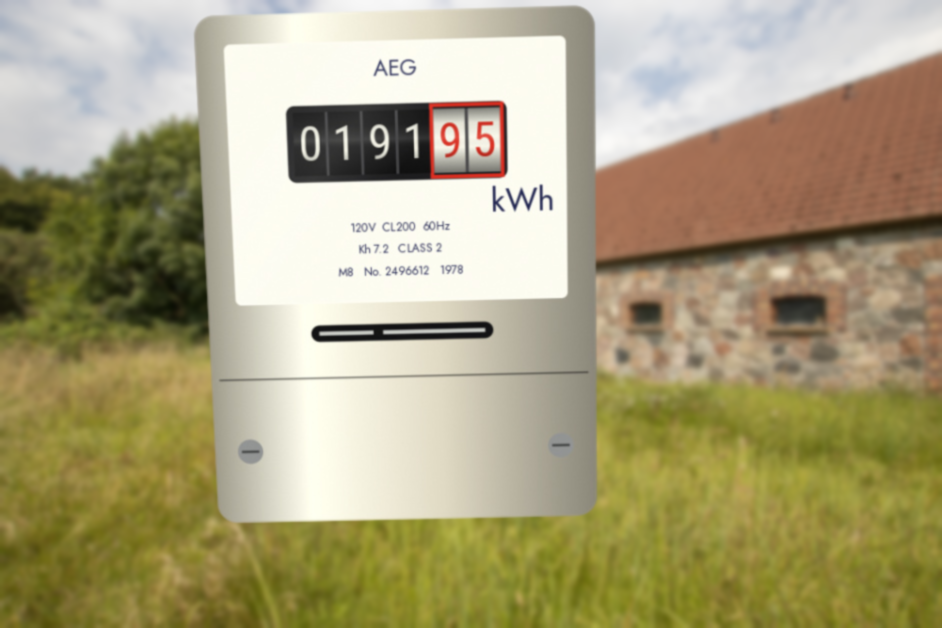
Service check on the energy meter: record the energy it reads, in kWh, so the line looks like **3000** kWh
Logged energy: **191.95** kWh
